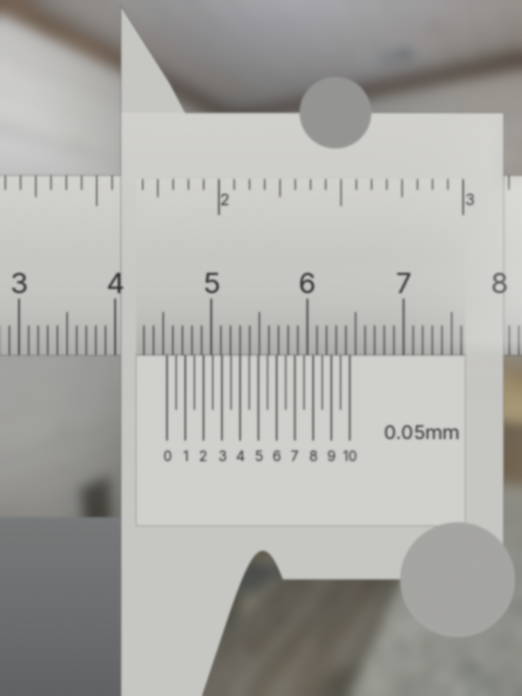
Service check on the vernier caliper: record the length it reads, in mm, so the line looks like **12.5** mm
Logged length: **45.4** mm
